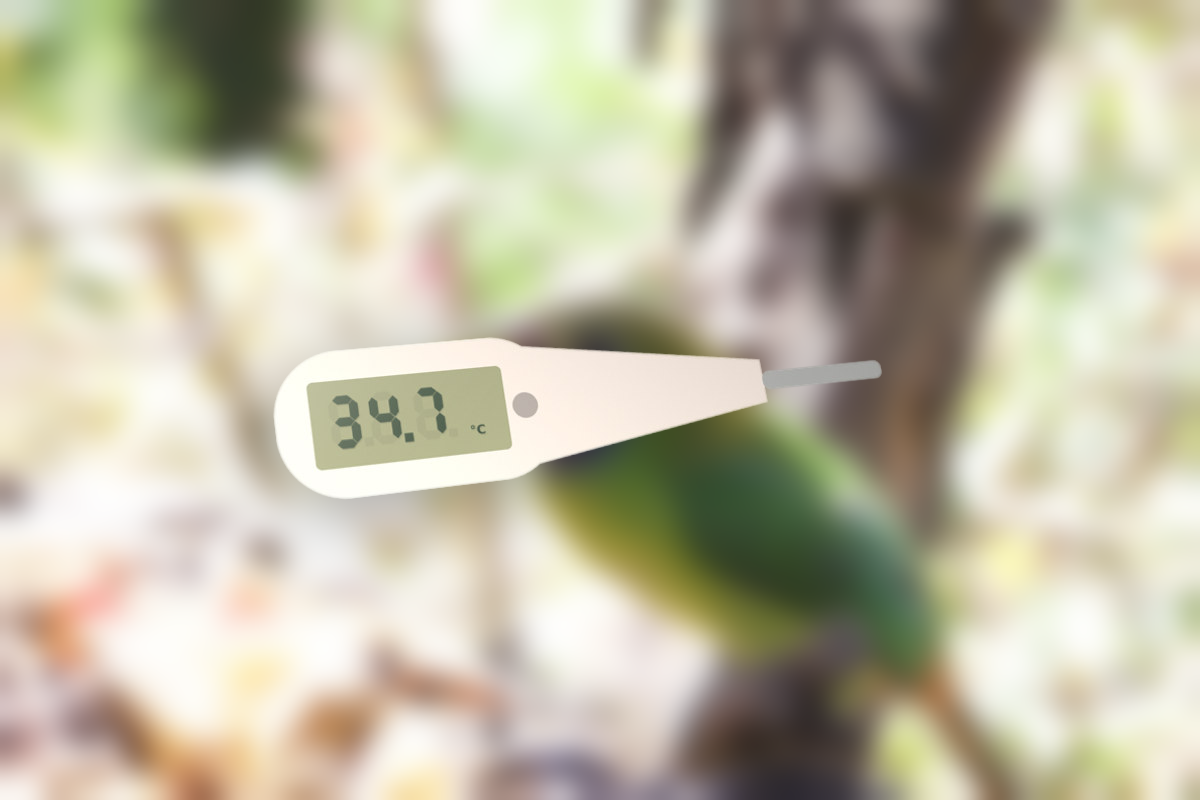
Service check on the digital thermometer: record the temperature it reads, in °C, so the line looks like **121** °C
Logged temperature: **34.7** °C
